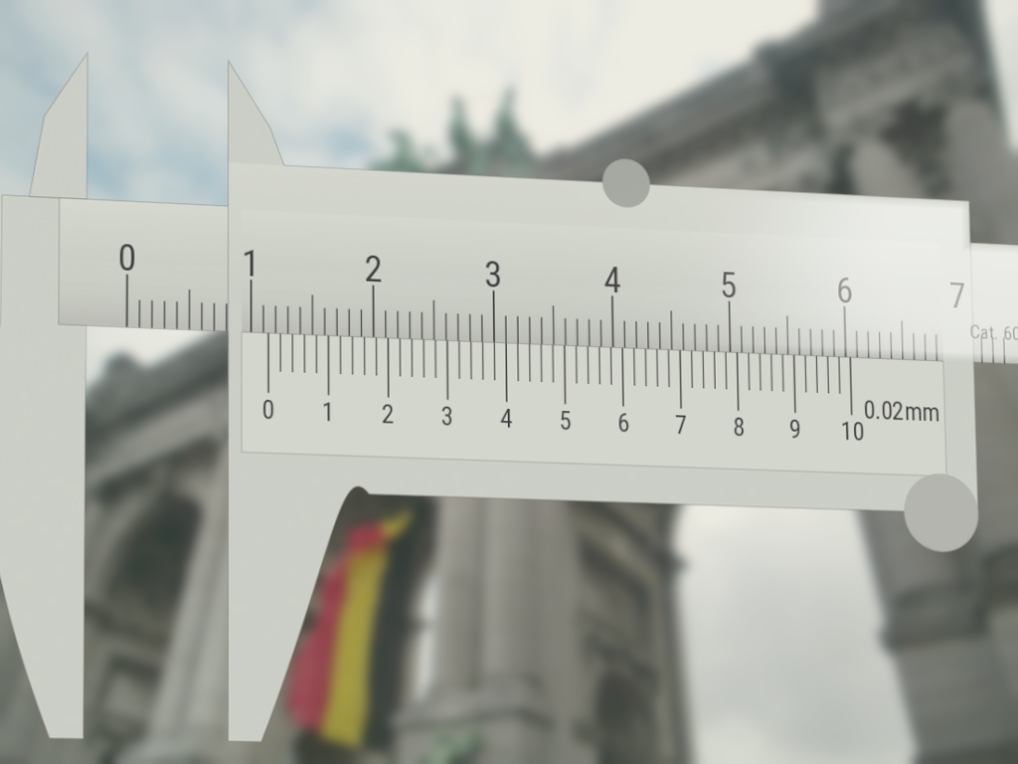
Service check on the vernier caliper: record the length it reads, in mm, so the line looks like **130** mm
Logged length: **11.4** mm
